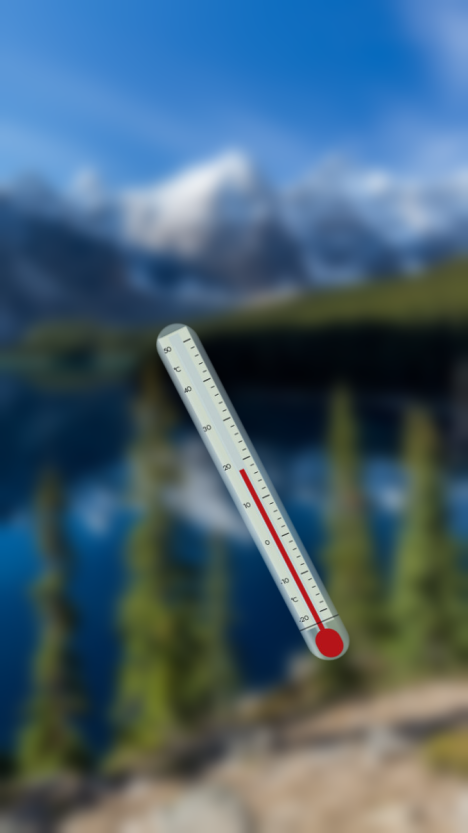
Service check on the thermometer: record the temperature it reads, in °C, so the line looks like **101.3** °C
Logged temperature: **18** °C
